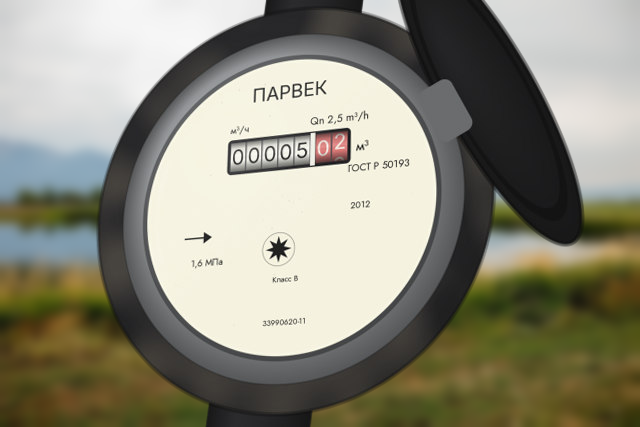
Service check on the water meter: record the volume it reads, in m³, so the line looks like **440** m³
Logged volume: **5.02** m³
